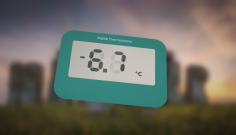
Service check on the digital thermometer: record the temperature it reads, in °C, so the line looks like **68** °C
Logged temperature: **-6.7** °C
